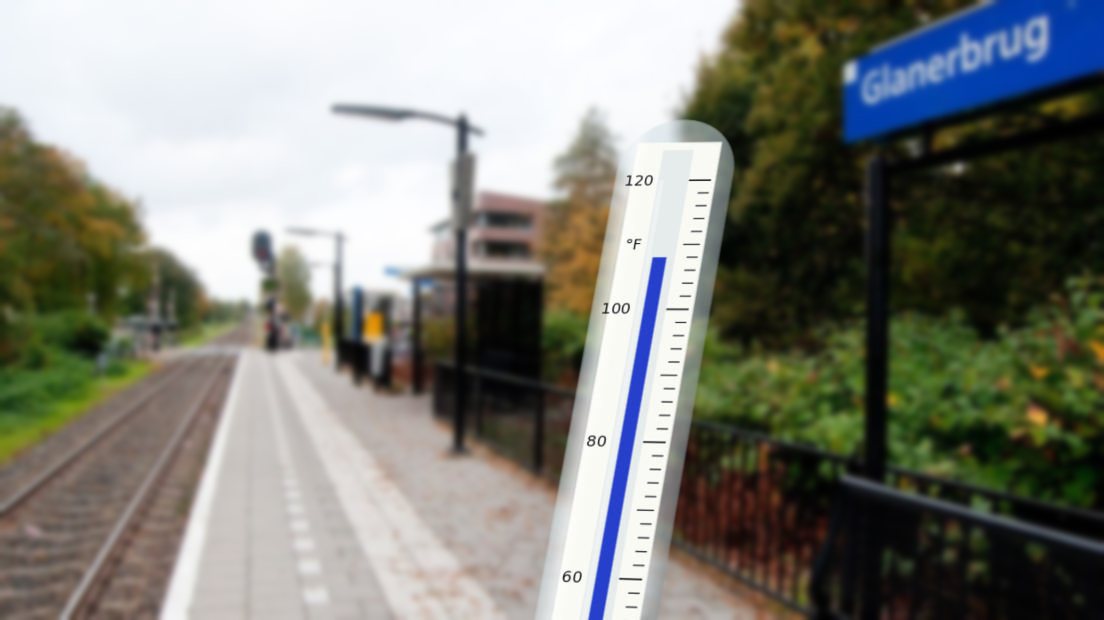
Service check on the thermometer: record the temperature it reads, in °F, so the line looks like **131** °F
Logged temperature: **108** °F
